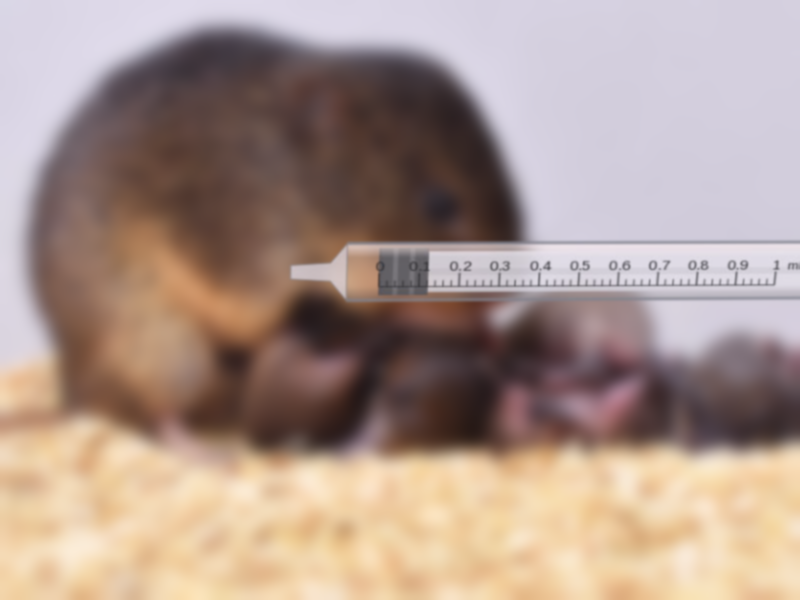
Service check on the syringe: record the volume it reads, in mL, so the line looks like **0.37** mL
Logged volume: **0** mL
